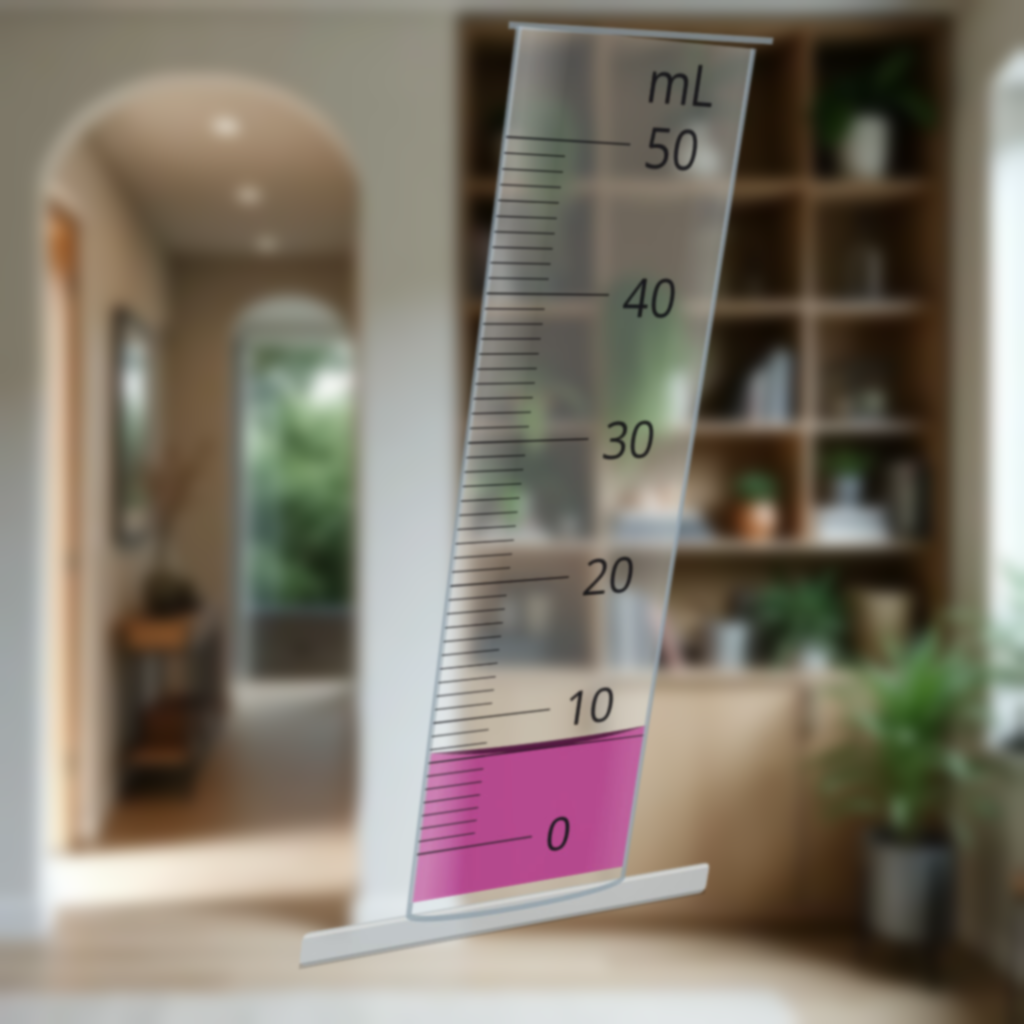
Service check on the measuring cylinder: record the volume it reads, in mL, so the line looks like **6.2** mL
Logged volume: **7** mL
